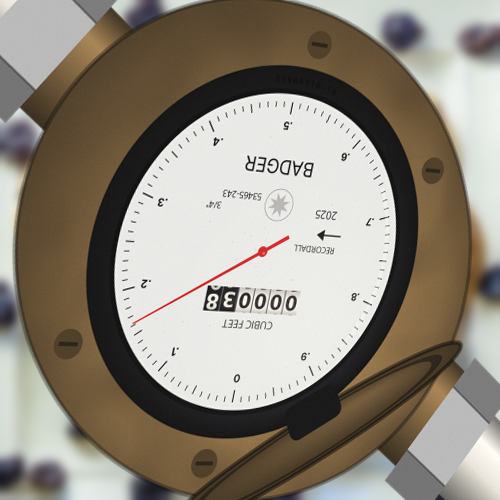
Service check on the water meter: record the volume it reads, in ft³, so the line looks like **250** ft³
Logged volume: **38.16** ft³
